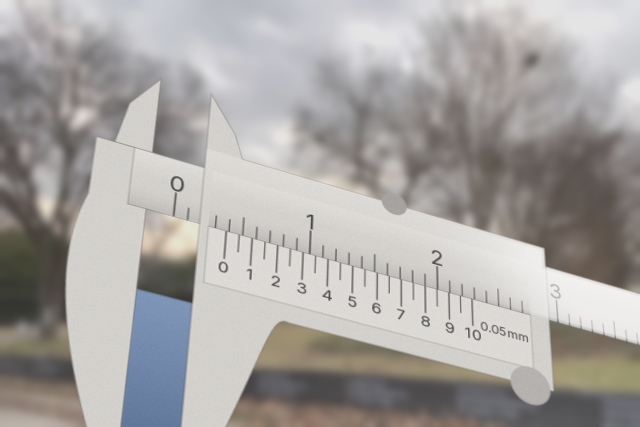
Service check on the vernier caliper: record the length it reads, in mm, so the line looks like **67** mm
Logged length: **3.8** mm
